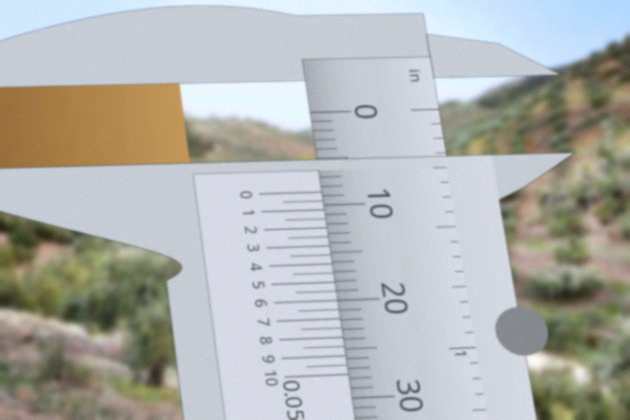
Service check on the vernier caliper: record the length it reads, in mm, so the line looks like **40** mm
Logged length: **8.6** mm
